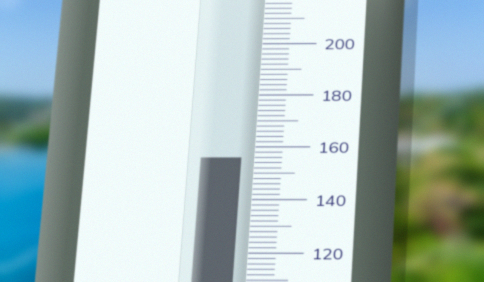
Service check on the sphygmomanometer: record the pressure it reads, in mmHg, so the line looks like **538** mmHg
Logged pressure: **156** mmHg
